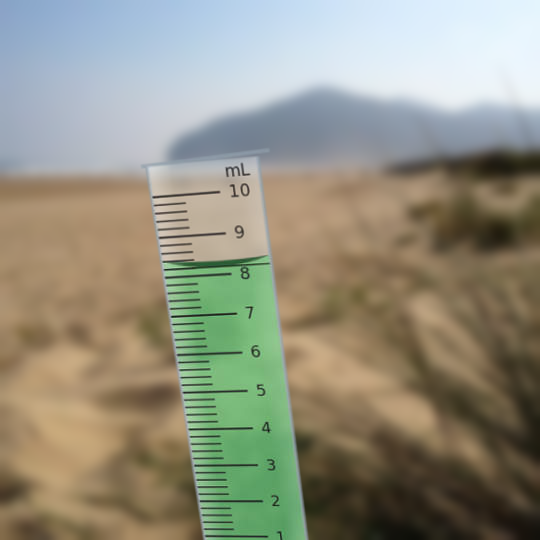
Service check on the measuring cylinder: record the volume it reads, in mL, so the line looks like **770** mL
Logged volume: **8.2** mL
